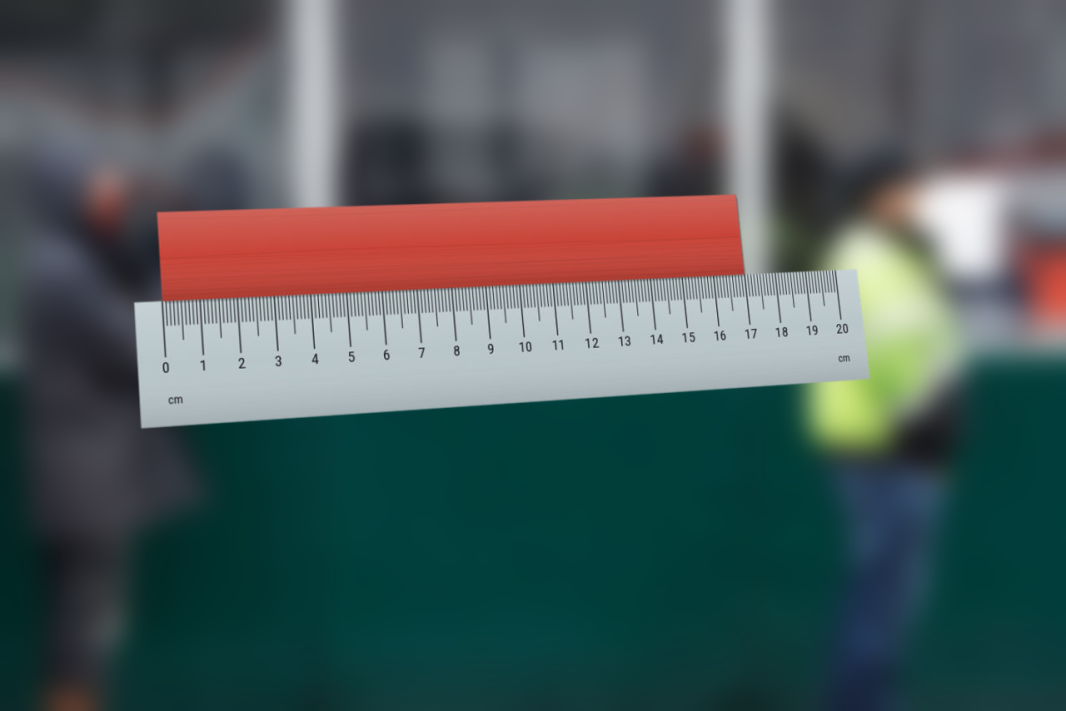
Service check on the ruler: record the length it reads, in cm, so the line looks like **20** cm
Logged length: **17** cm
